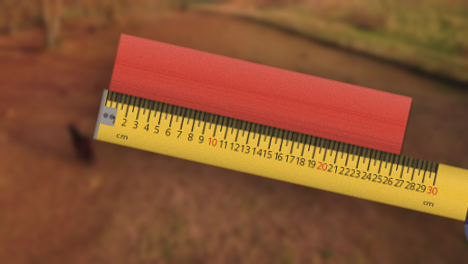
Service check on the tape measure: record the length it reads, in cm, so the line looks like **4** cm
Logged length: **26.5** cm
